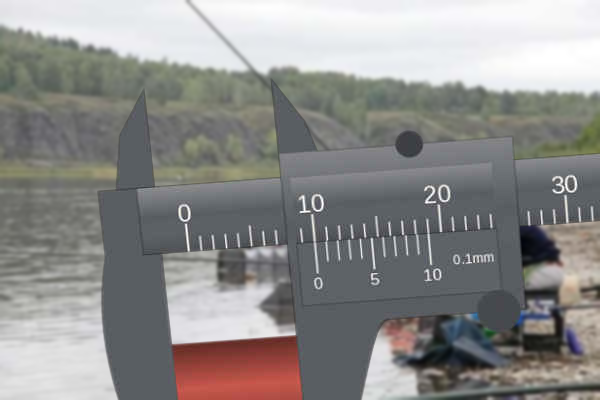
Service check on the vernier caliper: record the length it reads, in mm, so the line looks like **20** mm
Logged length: **10.0** mm
